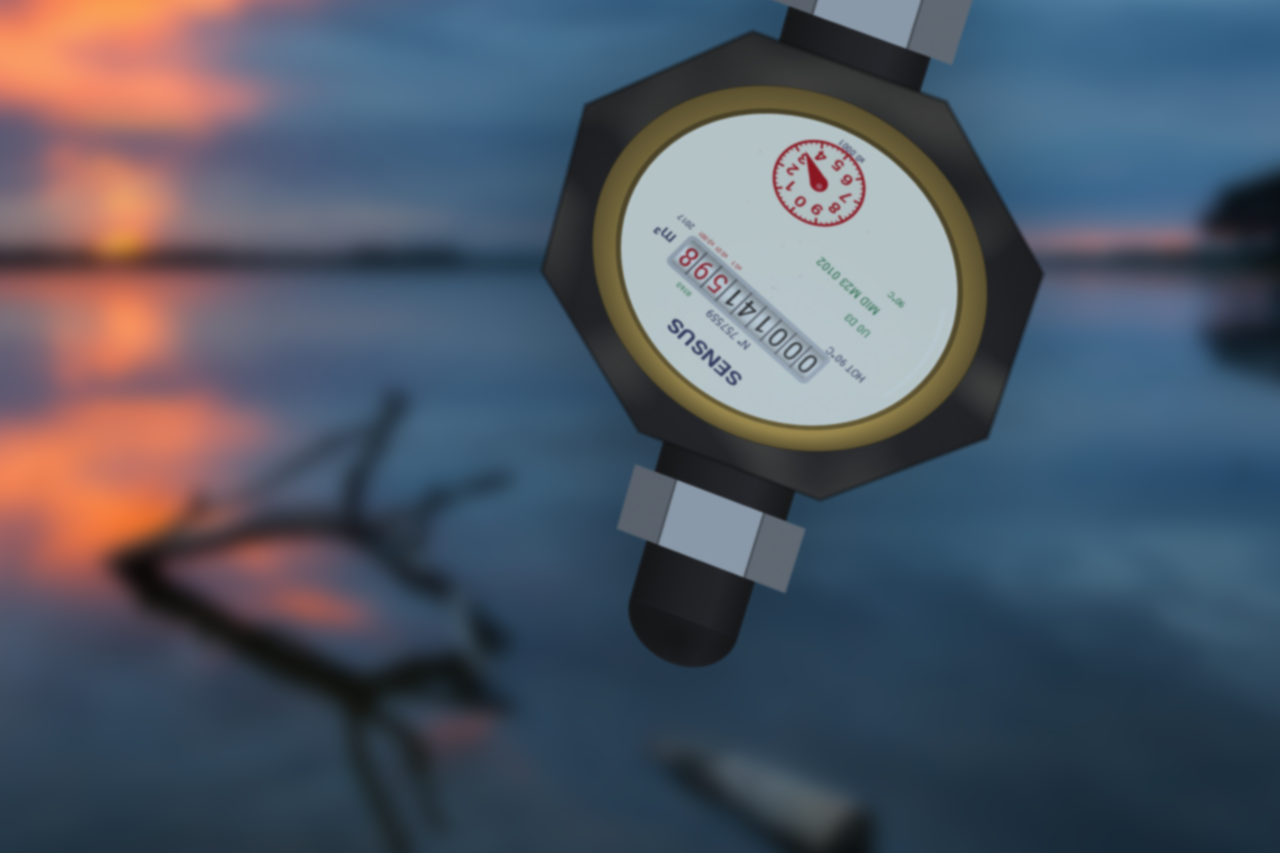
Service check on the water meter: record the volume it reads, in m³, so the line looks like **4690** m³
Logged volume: **141.5983** m³
